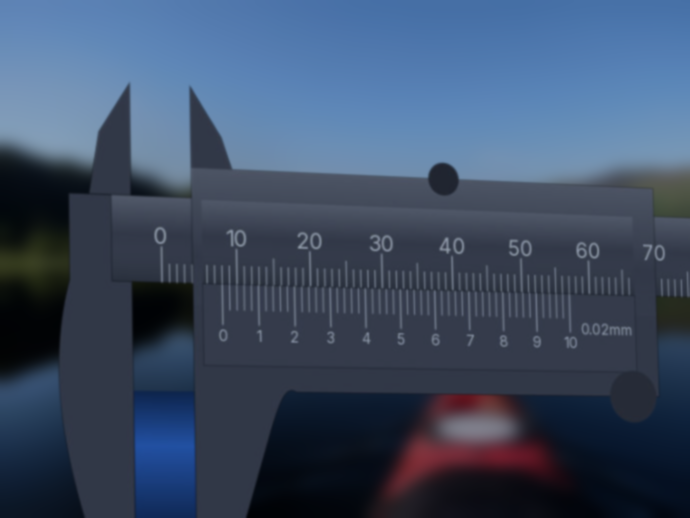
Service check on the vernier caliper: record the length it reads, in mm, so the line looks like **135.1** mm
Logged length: **8.0** mm
